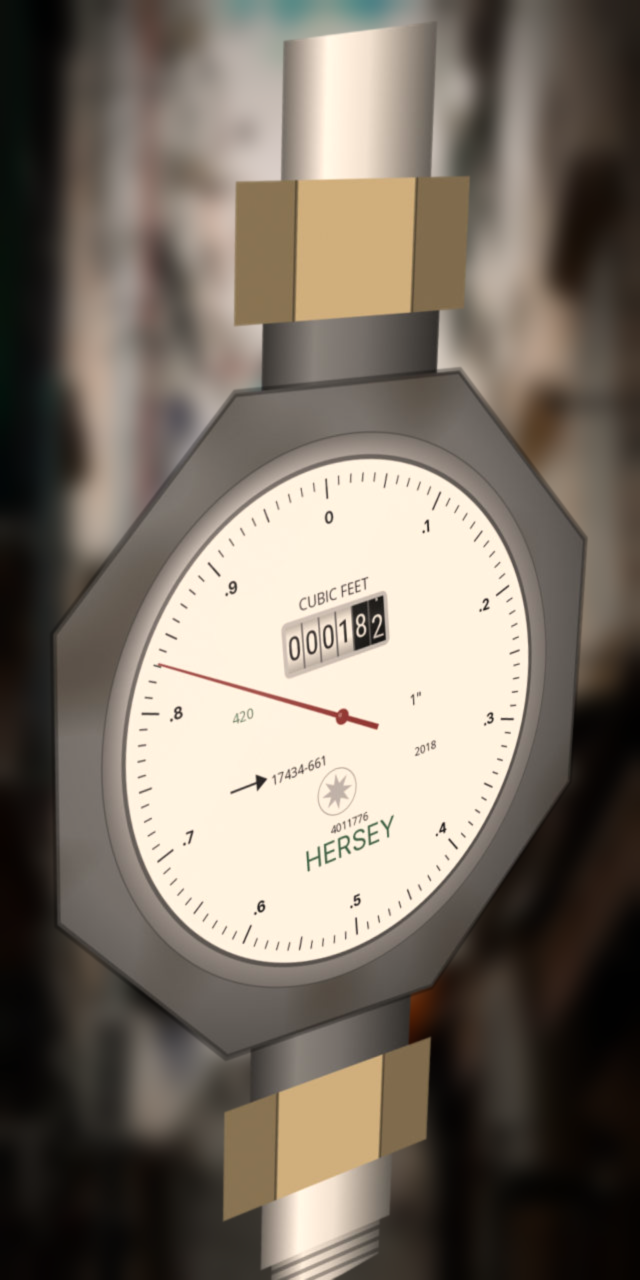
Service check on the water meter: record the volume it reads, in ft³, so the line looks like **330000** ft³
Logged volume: **181.83** ft³
